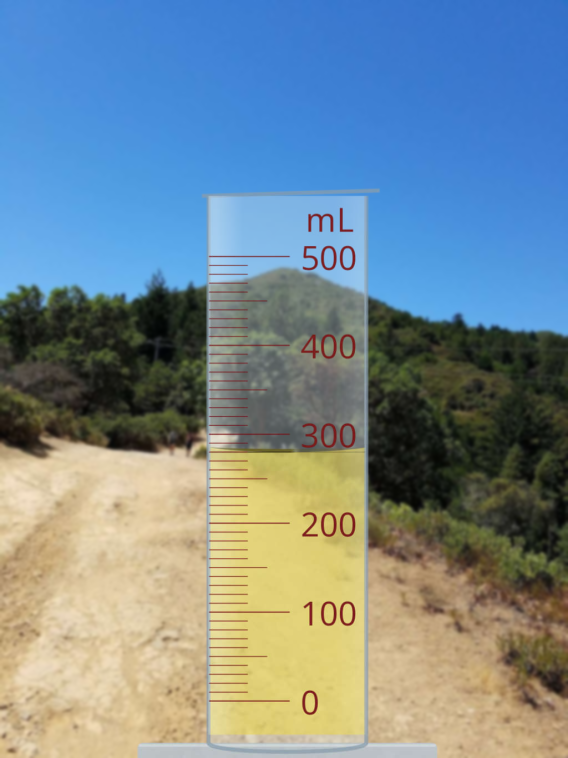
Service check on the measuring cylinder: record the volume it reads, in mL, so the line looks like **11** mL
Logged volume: **280** mL
